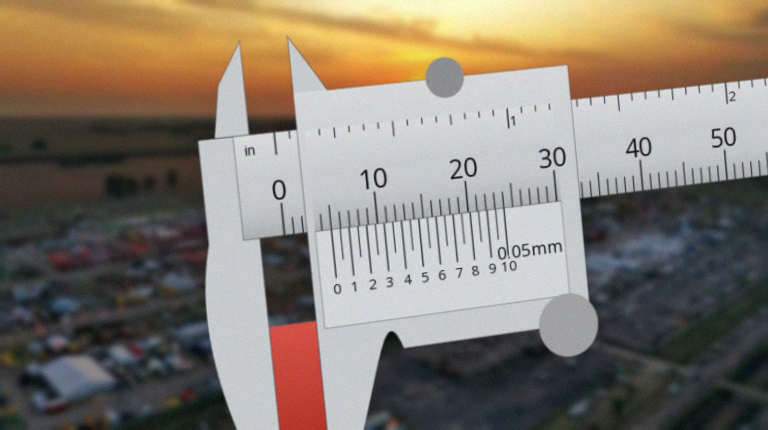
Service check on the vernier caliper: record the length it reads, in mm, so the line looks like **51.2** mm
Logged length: **5.0** mm
